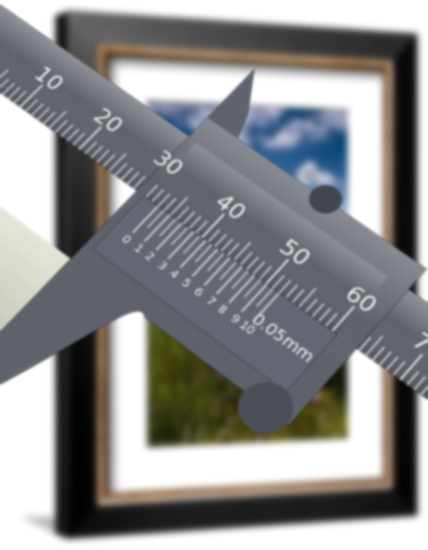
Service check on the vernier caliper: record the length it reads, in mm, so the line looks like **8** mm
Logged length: **33.0** mm
